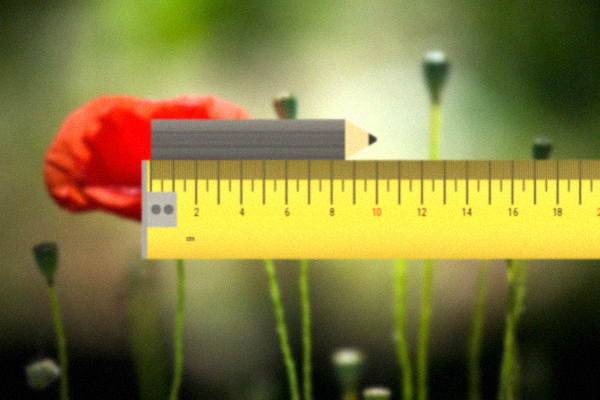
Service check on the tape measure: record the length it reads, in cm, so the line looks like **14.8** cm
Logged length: **10** cm
